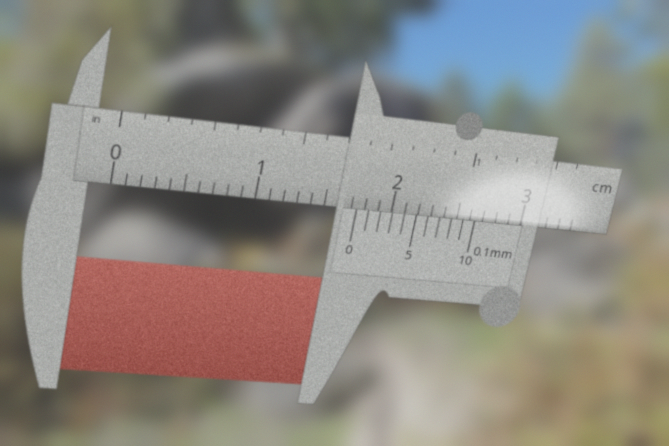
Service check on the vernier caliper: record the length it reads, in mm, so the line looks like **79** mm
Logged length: **17.4** mm
